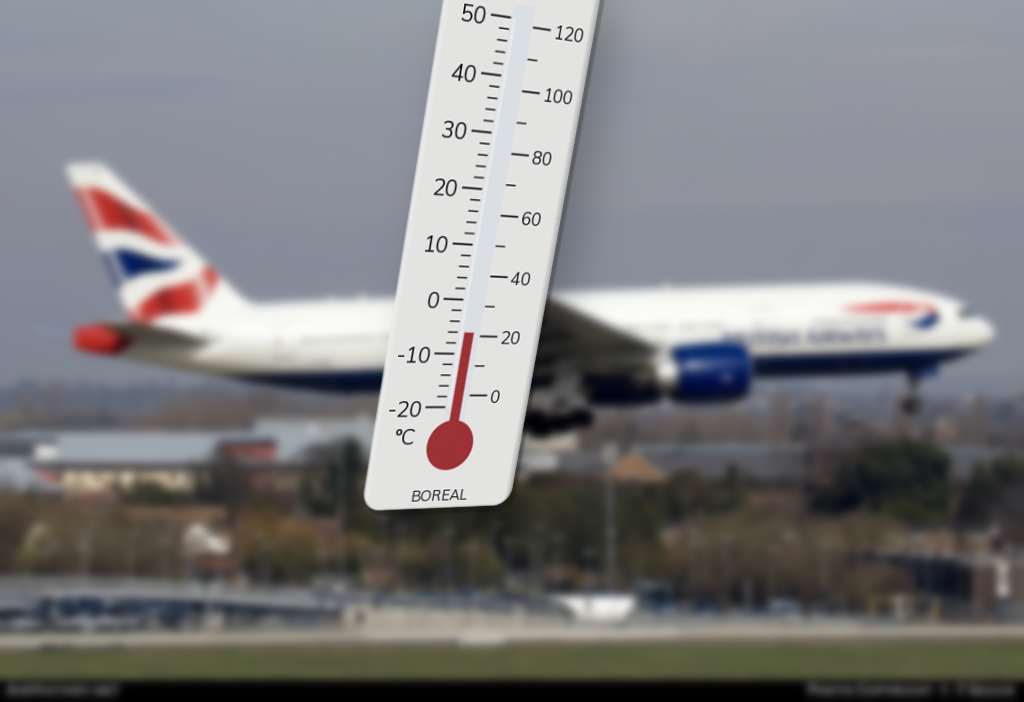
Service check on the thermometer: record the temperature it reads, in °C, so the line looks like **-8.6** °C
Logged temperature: **-6** °C
